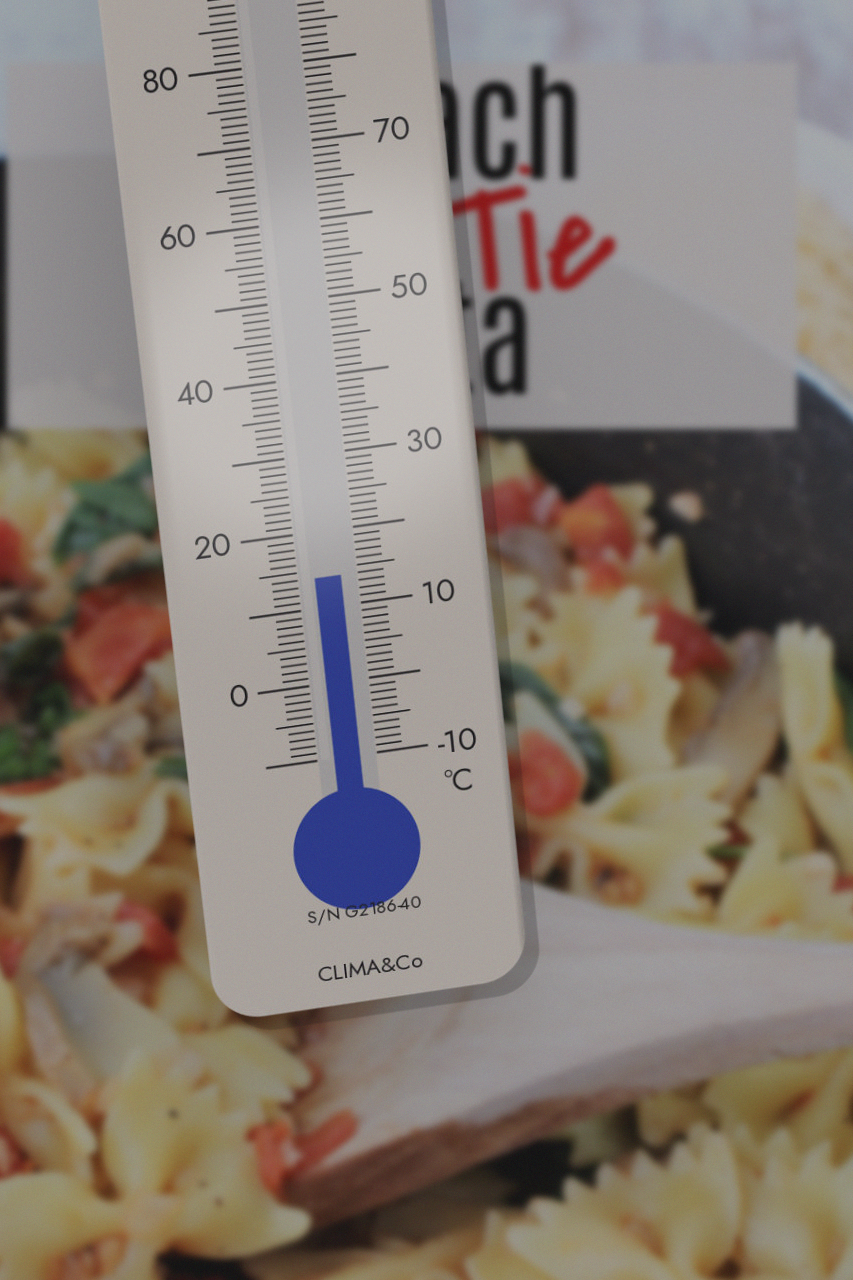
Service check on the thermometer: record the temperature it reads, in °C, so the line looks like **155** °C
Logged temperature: **14** °C
